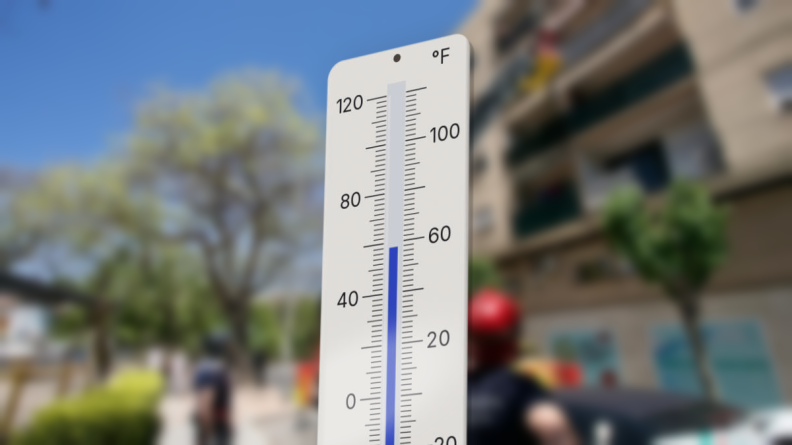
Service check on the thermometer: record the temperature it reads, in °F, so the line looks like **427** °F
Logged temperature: **58** °F
